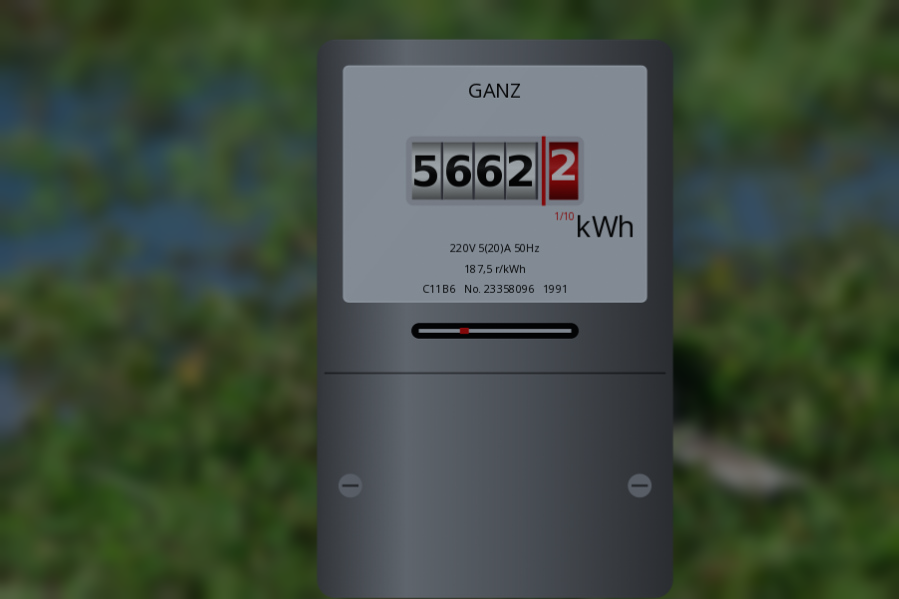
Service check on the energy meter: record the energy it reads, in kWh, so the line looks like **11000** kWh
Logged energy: **5662.2** kWh
